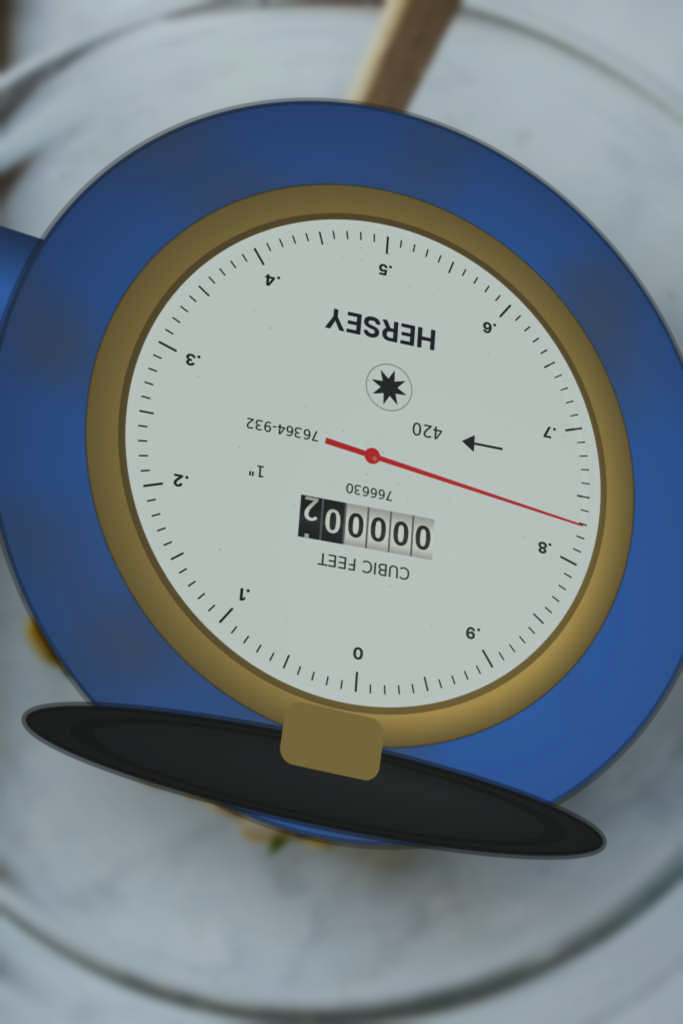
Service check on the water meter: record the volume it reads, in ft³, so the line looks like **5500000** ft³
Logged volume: **1.77** ft³
